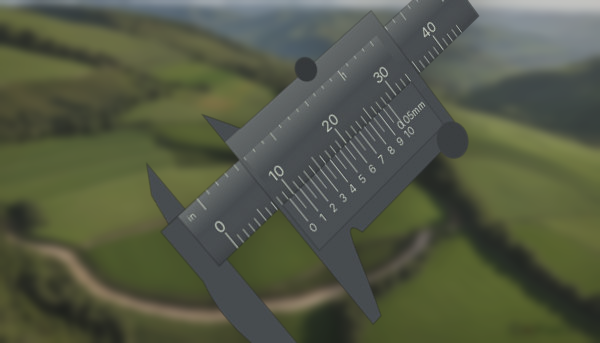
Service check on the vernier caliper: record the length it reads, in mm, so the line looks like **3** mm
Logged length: **9.2** mm
